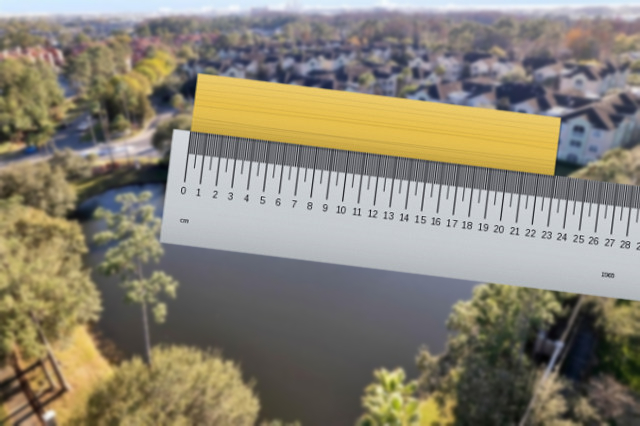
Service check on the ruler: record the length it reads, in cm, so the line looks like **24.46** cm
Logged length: **23** cm
